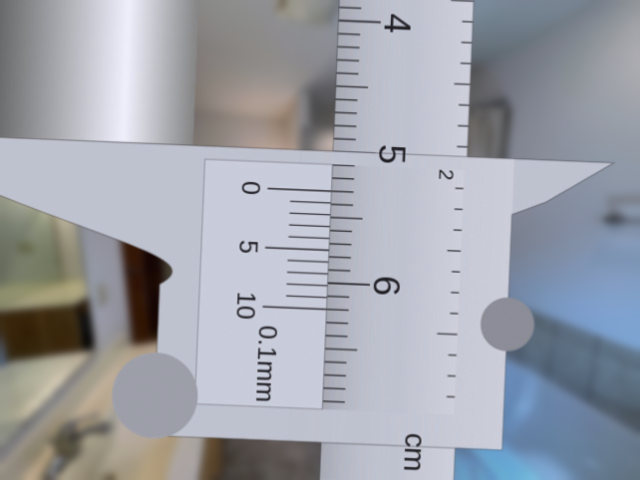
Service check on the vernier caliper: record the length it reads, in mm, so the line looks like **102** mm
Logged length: **53.0** mm
